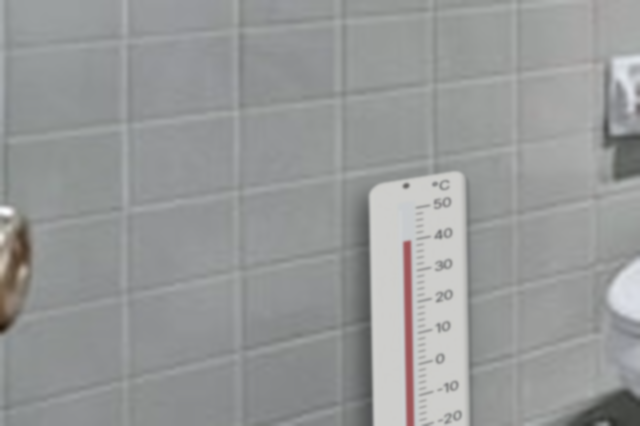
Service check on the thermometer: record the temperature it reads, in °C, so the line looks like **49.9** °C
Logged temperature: **40** °C
